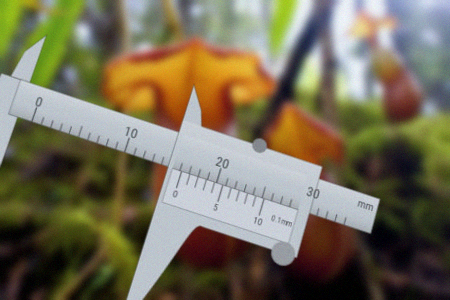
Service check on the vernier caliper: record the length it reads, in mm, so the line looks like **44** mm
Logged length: **16.2** mm
